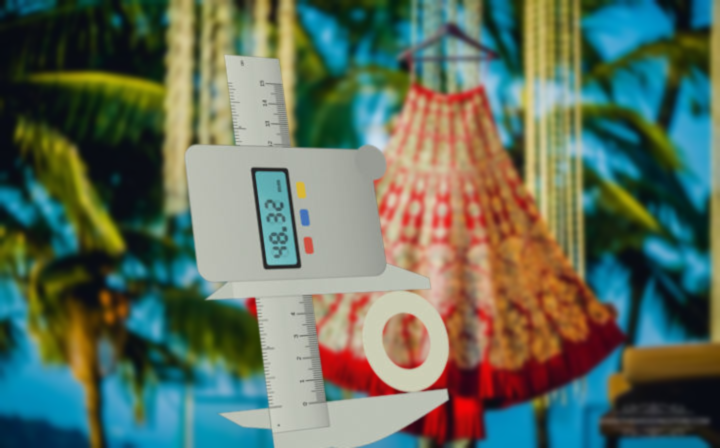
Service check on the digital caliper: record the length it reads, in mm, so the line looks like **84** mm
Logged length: **48.32** mm
